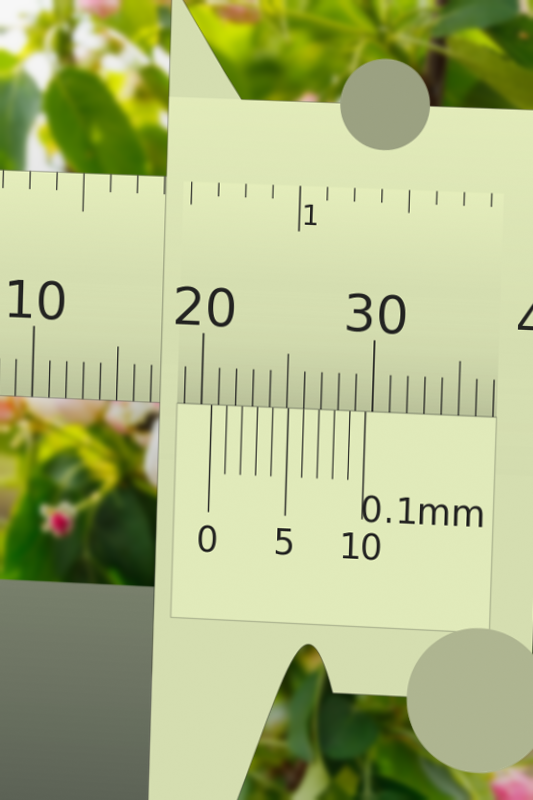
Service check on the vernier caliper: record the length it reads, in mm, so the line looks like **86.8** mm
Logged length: **20.6** mm
